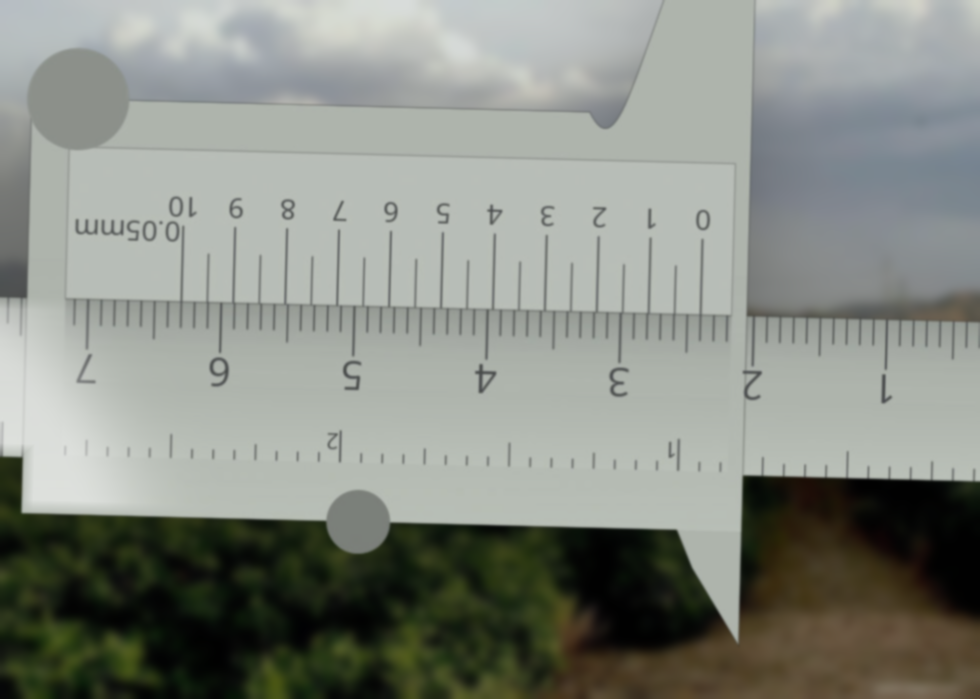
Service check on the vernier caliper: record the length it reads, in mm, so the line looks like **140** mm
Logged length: **24.0** mm
